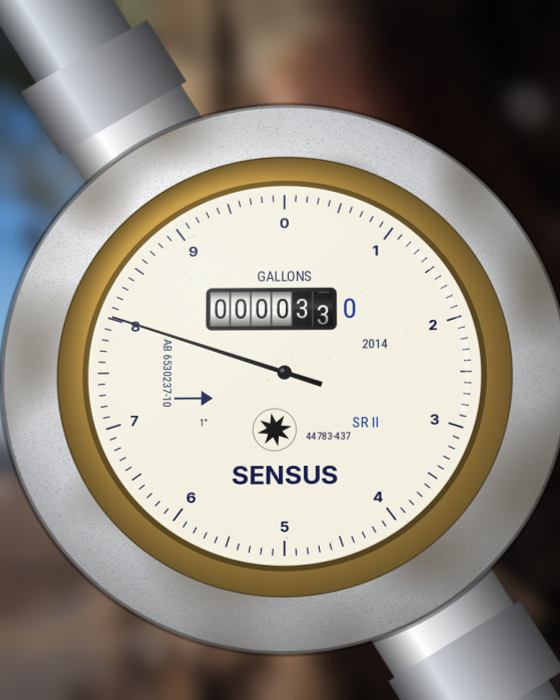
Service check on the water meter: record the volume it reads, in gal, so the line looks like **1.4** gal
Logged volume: **328.0** gal
